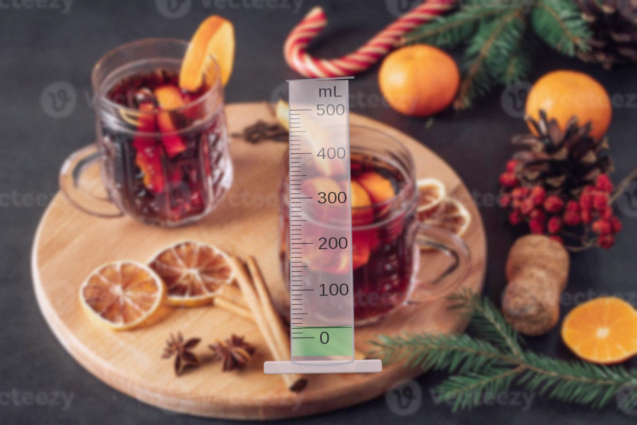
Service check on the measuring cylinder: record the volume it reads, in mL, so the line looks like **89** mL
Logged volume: **20** mL
